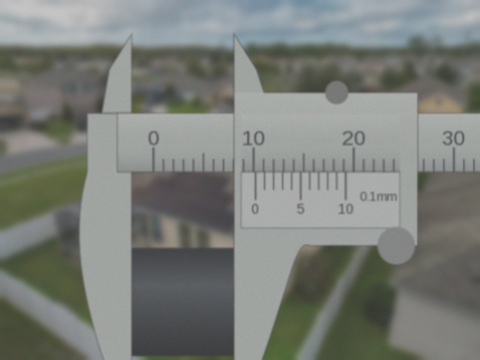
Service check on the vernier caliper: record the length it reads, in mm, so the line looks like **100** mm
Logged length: **10.2** mm
